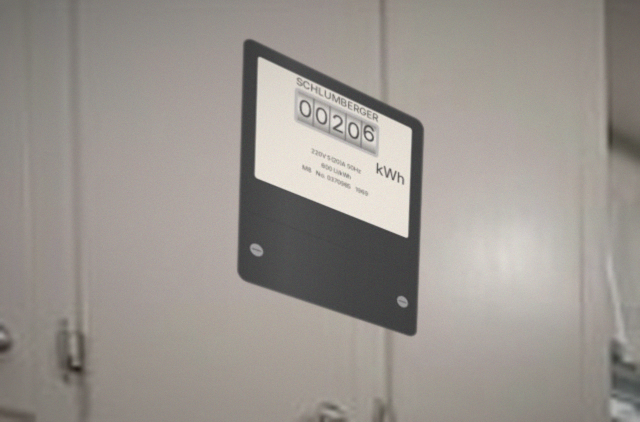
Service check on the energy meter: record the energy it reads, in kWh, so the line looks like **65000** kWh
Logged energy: **206** kWh
